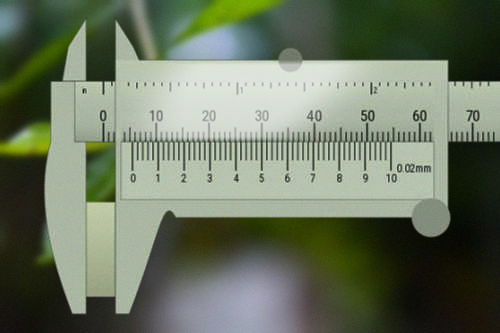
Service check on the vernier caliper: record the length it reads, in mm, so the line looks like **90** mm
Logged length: **5.5** mm
